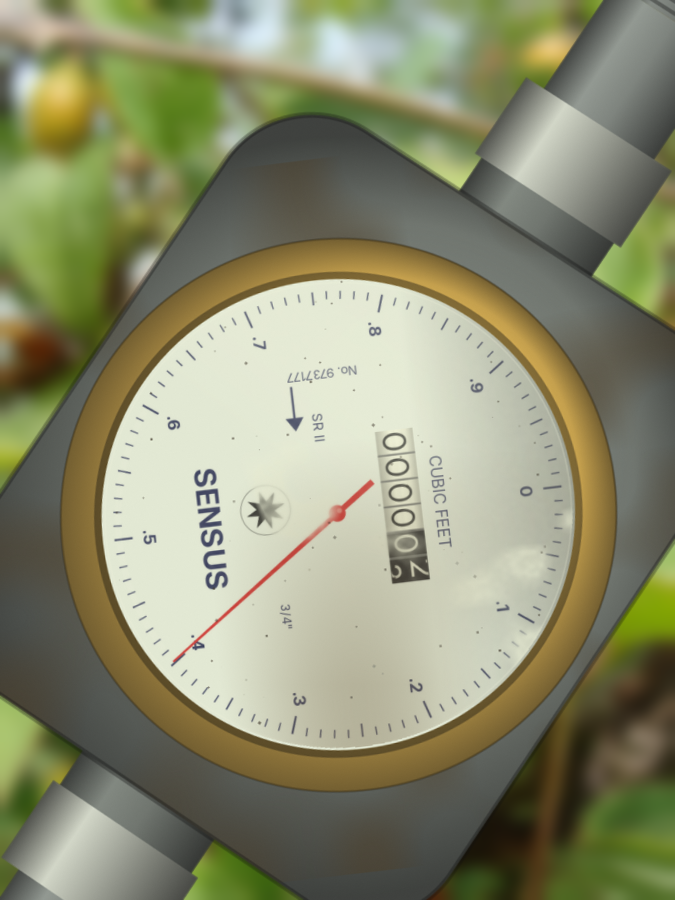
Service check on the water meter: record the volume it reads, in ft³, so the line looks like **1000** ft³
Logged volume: **2.40** ft³
